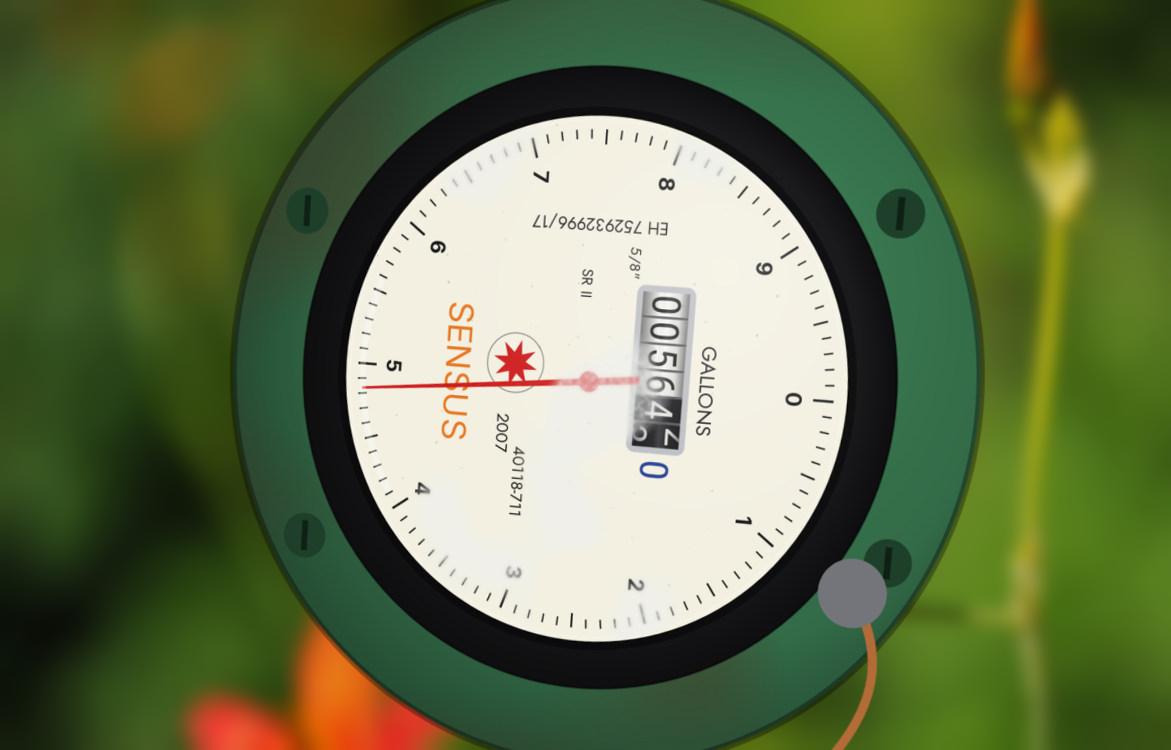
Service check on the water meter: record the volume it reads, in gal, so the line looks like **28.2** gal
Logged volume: **56424.8** gal
